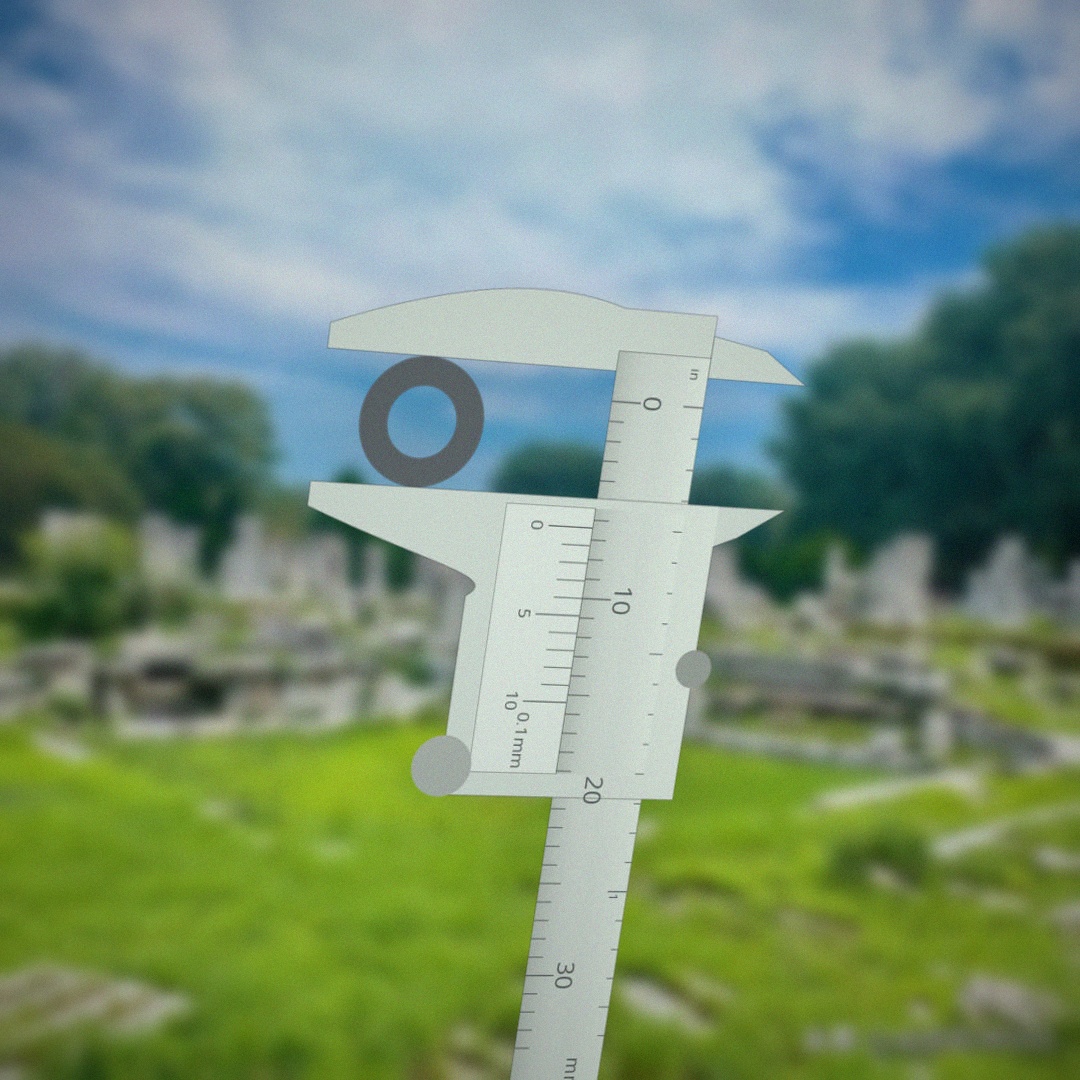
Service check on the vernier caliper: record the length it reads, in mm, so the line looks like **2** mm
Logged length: **6.4** mm
